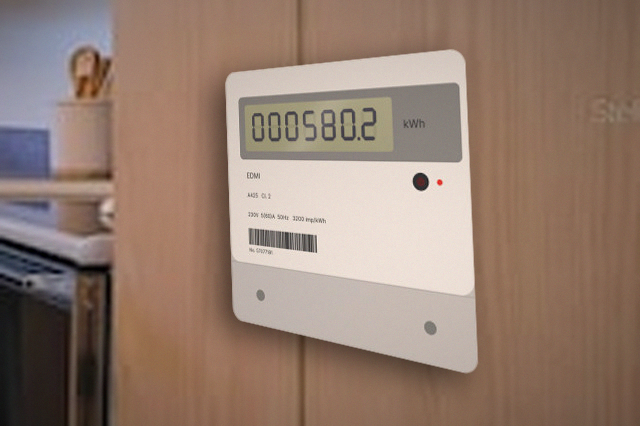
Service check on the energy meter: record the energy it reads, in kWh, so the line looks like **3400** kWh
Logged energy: **580.2** kWh
